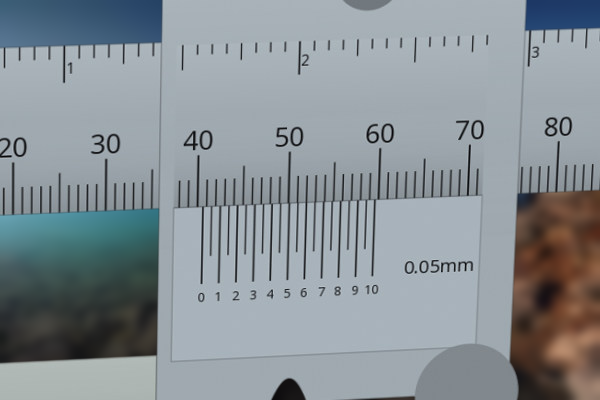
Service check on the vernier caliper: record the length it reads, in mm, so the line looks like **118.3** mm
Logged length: **40.6** mm
